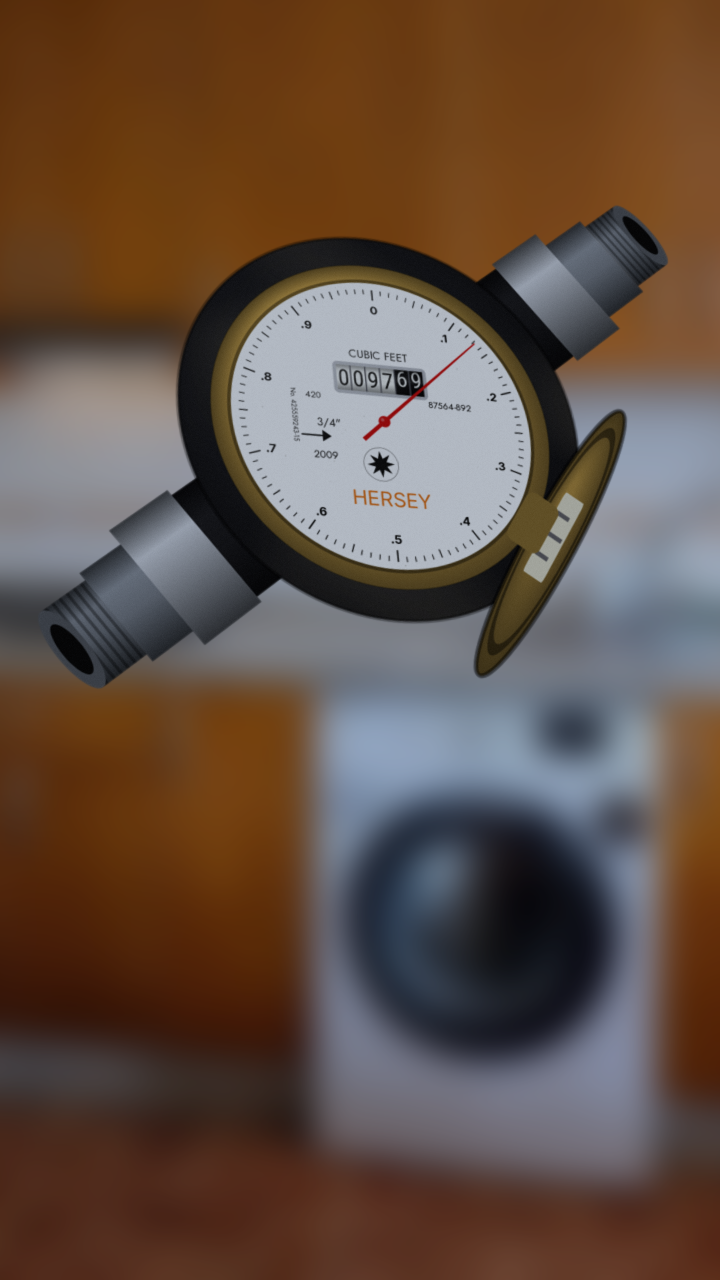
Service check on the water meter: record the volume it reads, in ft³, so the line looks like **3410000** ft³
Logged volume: **9769.13** ft³
